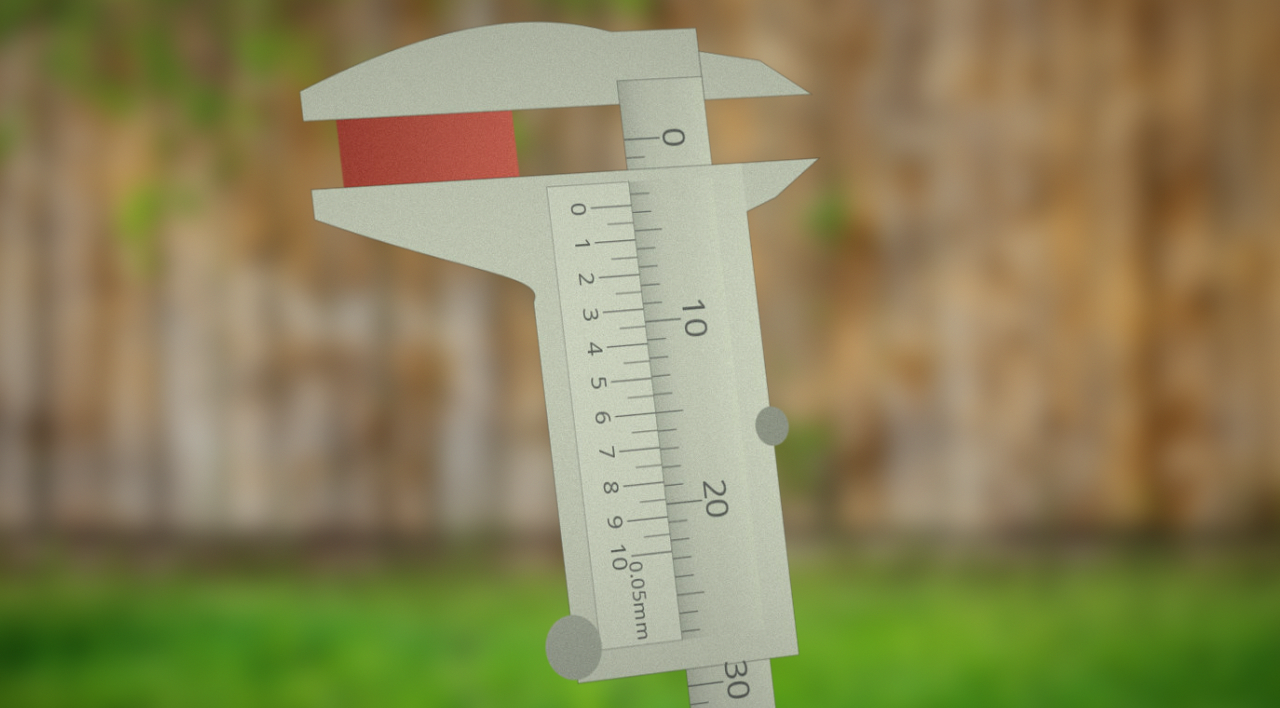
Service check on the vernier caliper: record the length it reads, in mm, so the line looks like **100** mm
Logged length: **3.6** mm
